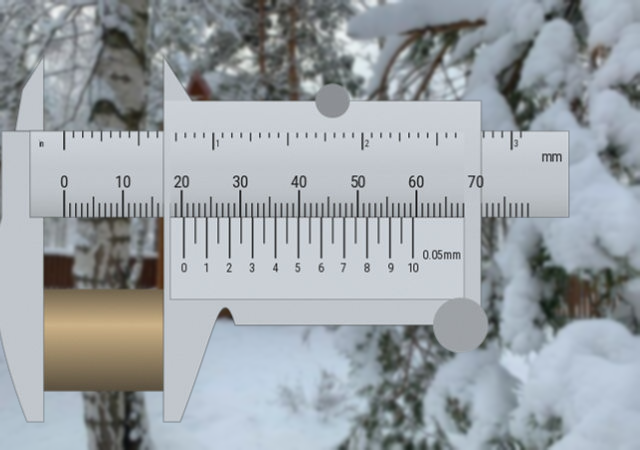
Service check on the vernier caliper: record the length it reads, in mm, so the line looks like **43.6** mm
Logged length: **20.4** mm
